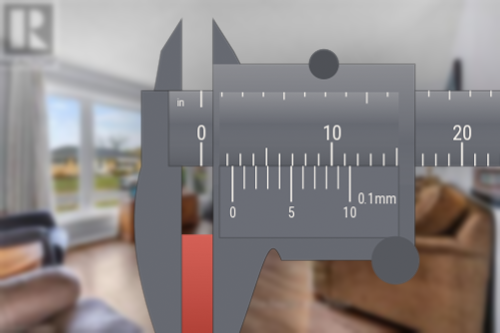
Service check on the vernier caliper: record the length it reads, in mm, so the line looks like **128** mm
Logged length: **2.4** mm
